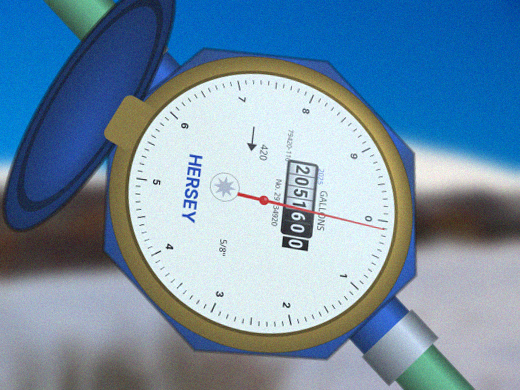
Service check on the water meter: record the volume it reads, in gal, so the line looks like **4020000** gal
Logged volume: **2051600.1** gal
